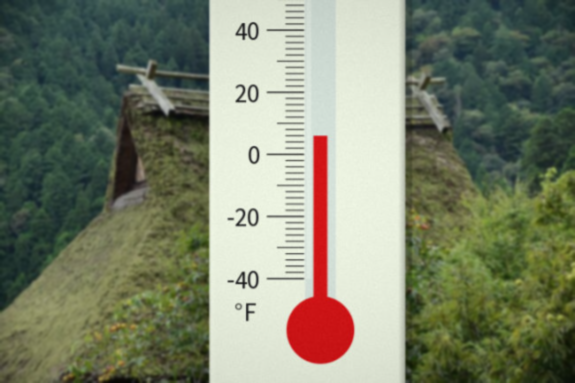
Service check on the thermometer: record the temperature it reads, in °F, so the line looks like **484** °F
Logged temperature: **6** °F
